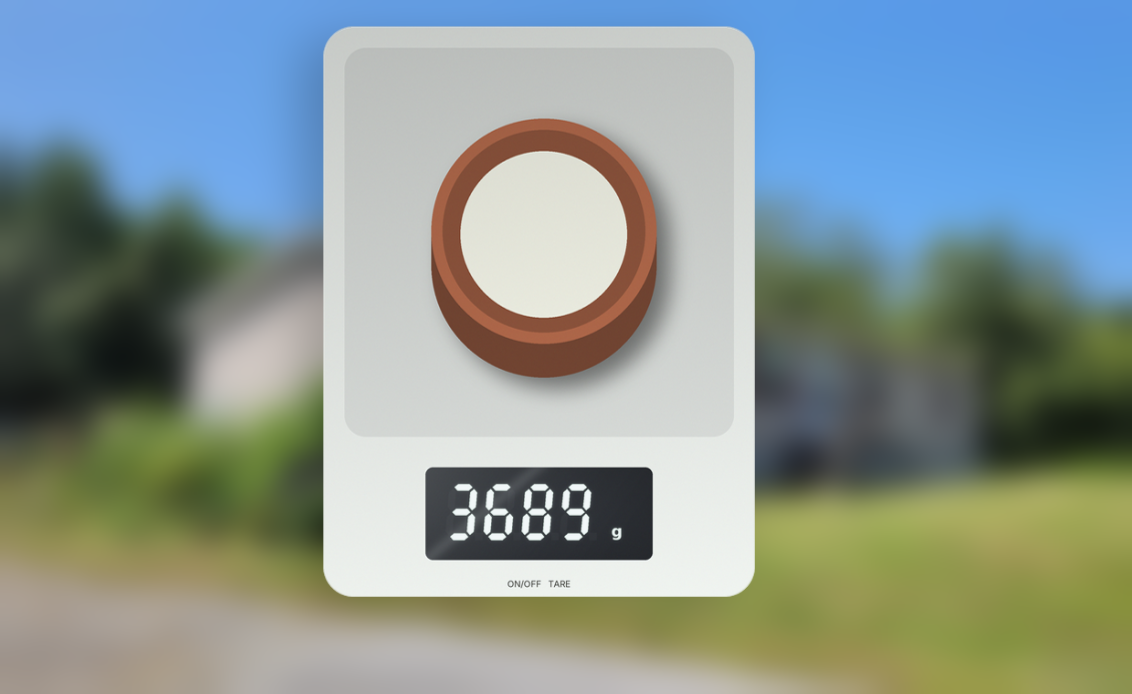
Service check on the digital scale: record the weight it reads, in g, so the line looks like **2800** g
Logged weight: **3689** g
